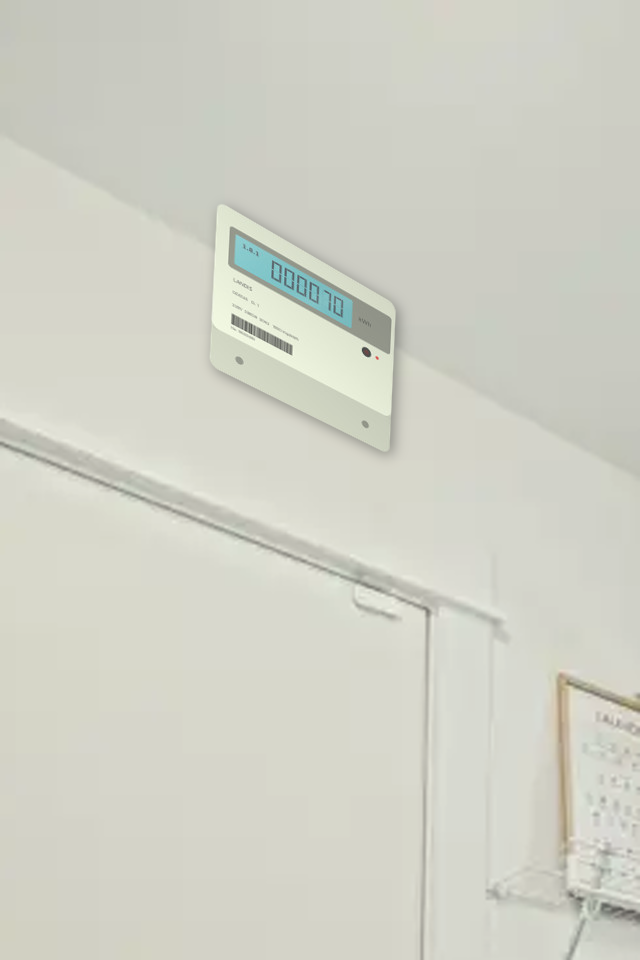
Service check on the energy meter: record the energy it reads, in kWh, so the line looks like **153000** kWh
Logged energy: **70** kWh
